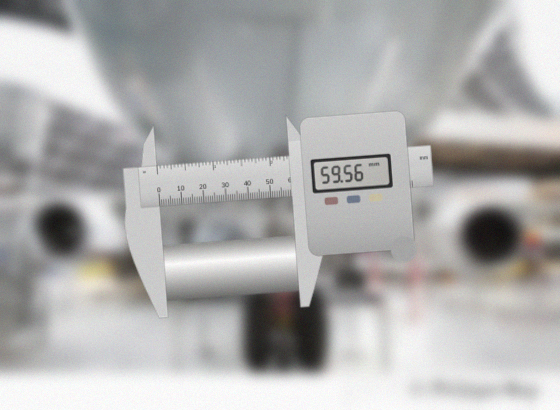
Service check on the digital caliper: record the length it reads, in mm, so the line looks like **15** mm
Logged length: **59.56** mm
